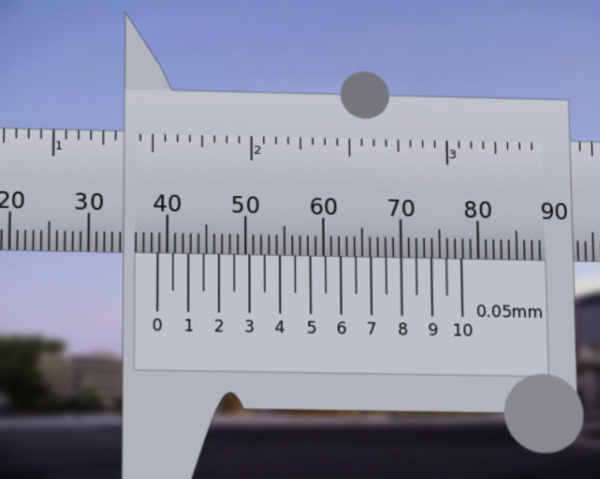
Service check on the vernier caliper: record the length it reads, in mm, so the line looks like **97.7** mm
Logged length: **38.8** mm
